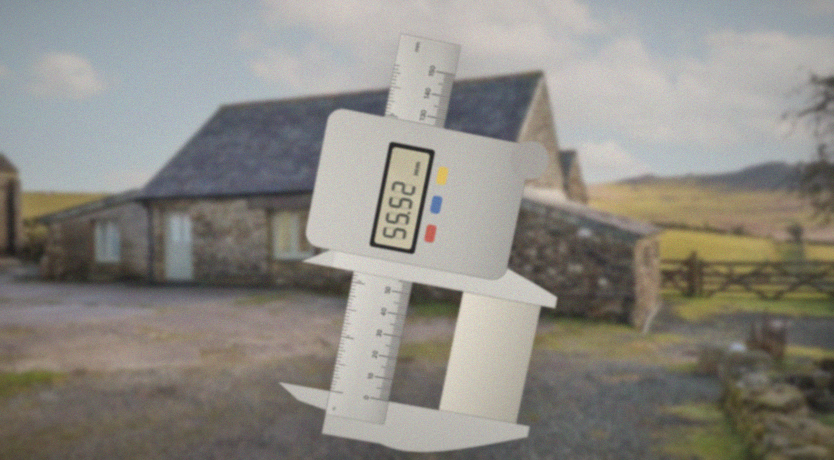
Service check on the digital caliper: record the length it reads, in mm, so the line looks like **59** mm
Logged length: **55.52** mm
